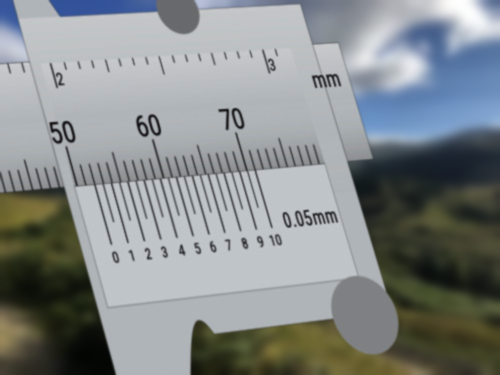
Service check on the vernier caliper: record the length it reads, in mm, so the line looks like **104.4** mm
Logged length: **52.0** mm
